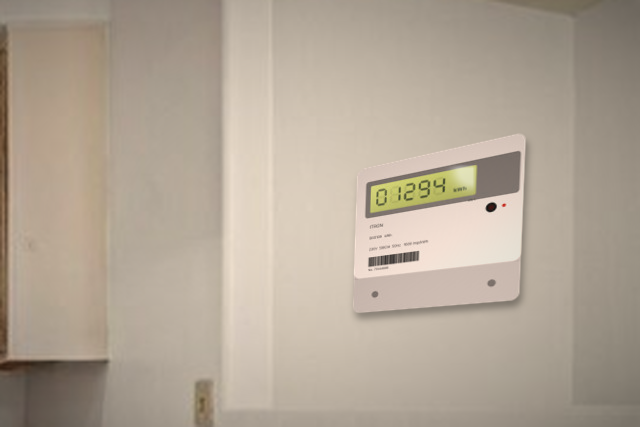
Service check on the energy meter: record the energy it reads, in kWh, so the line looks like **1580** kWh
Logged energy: **1294** kWh
